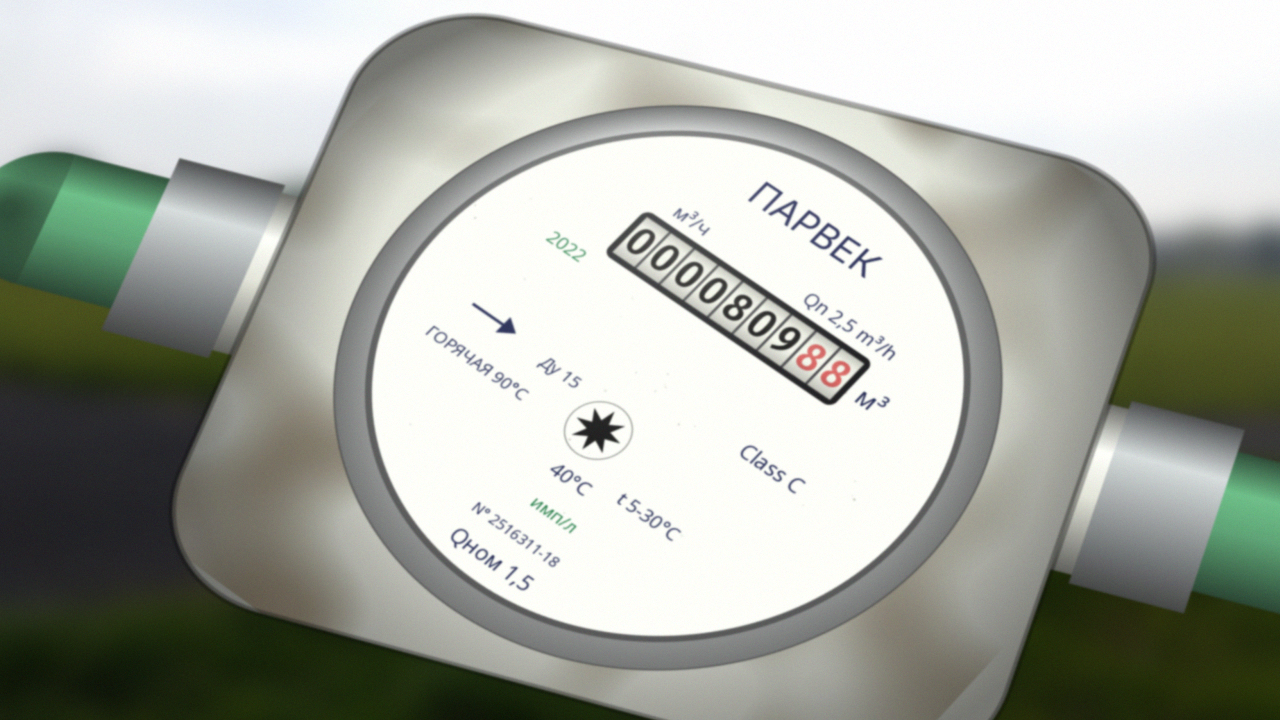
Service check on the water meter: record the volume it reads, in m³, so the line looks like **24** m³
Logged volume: **809.88** m³
